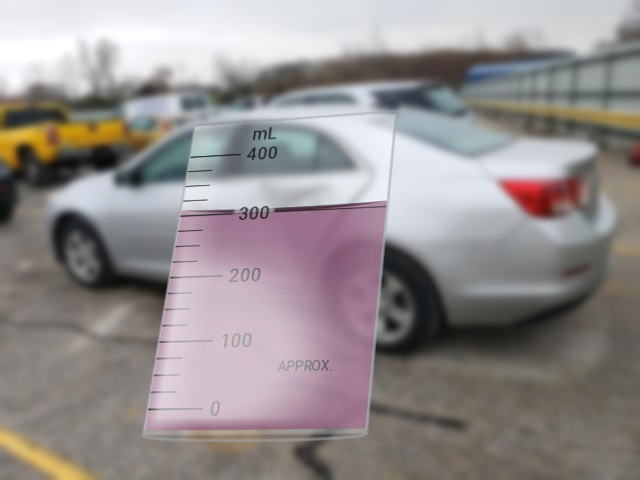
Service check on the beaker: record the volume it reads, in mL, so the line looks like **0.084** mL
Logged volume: **300** mL
